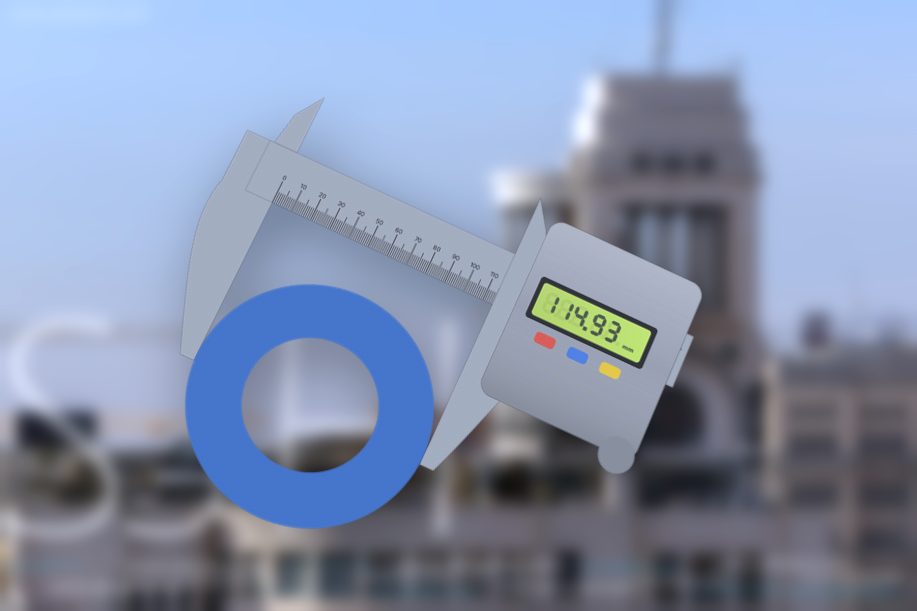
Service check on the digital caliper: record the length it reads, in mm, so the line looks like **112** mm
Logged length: **114.93** mm
